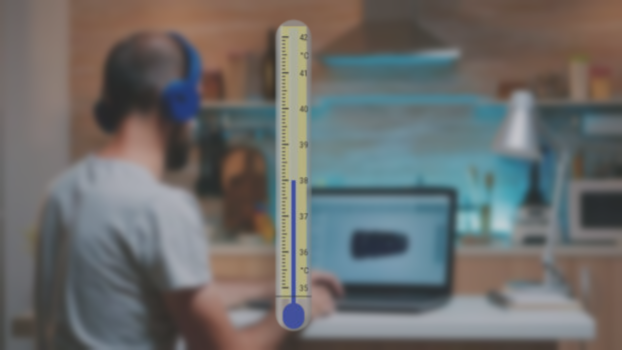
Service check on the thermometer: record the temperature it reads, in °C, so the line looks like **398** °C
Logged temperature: **38** °C
